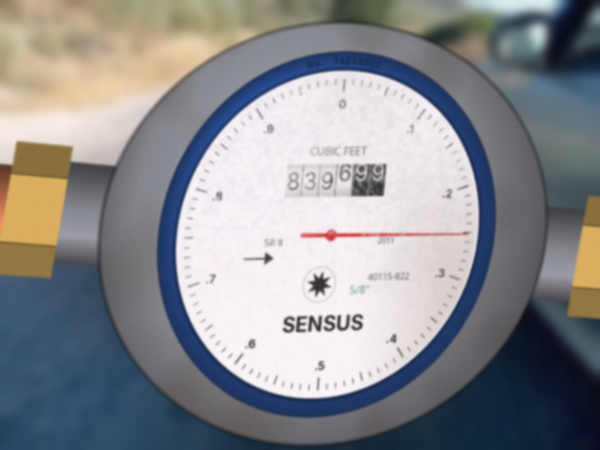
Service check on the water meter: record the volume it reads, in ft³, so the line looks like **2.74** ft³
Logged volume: **839699.25** ft³
